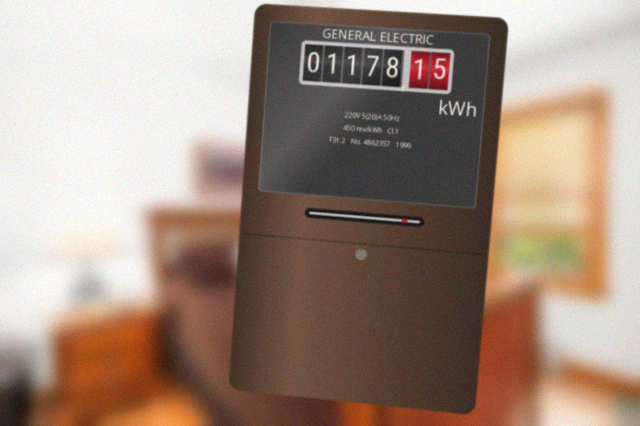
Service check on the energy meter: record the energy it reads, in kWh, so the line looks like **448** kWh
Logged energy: **1178.15** kWh
